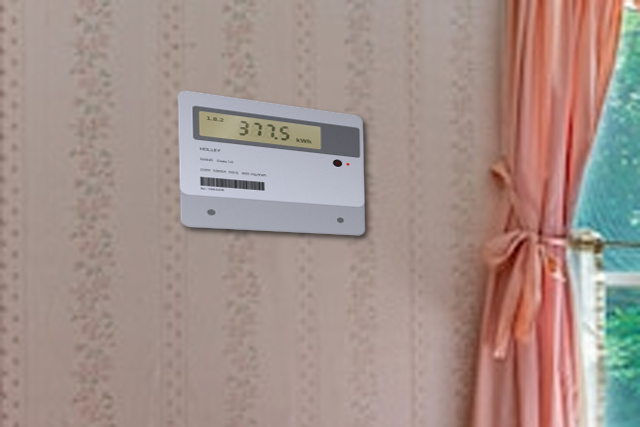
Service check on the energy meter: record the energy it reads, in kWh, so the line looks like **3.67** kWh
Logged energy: **377.5** kWh
